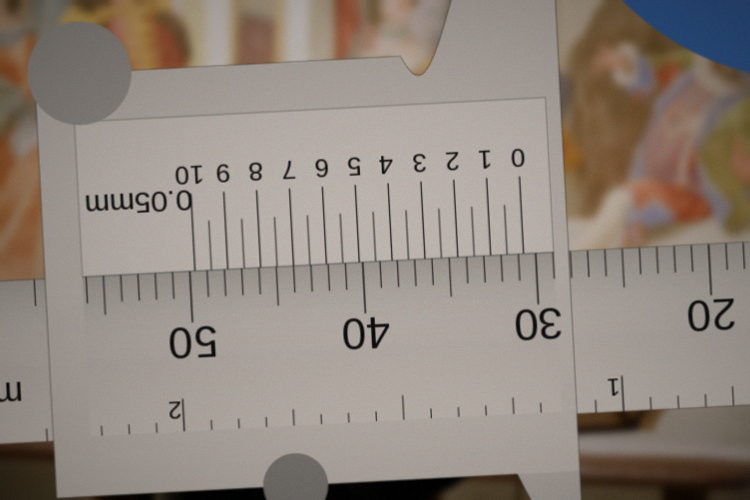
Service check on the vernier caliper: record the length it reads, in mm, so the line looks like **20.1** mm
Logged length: **30.7** mm
